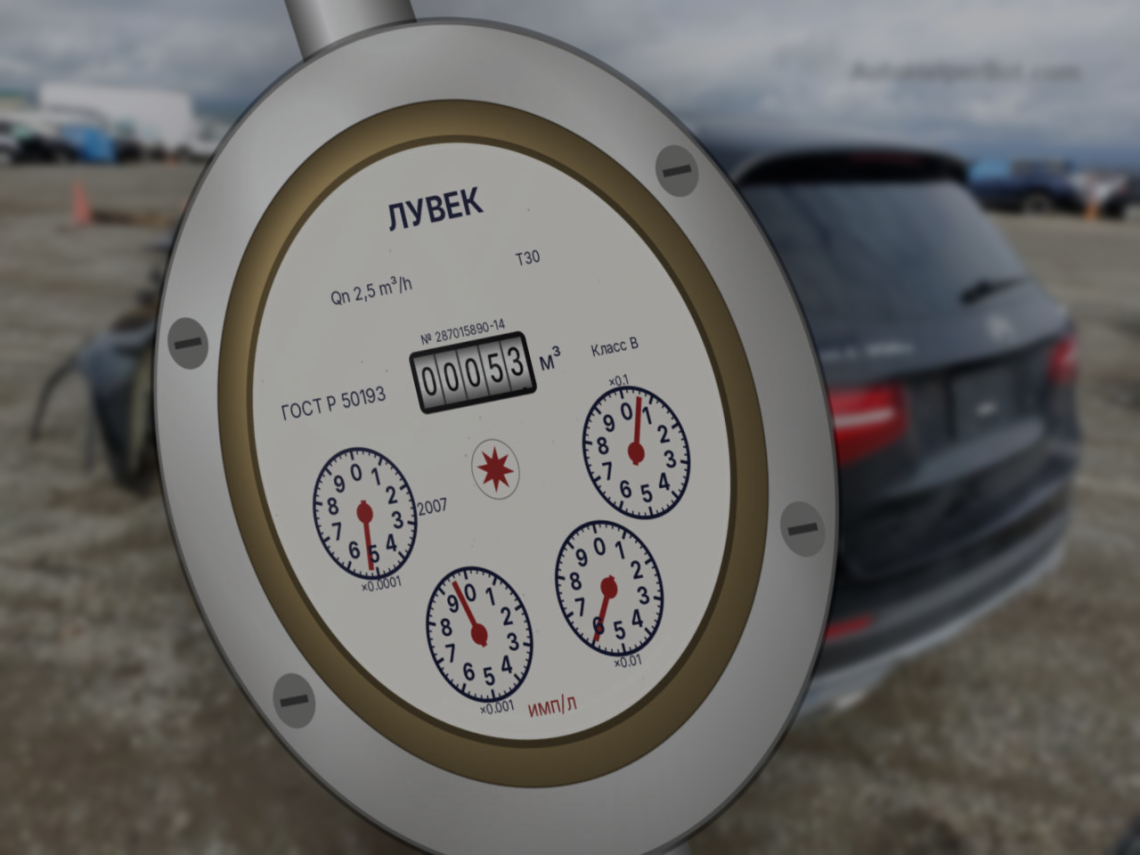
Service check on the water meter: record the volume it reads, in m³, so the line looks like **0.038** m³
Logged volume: **53.0595** m³
